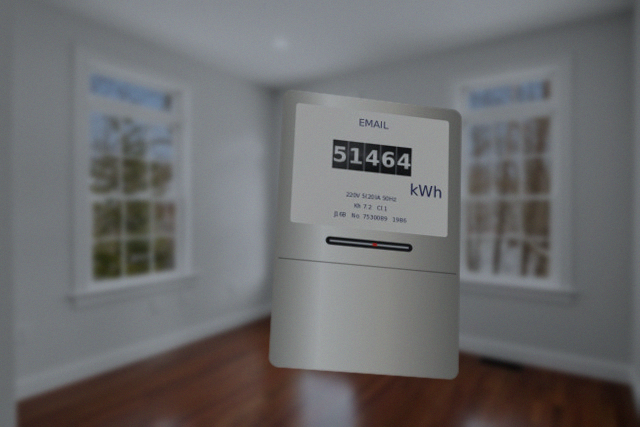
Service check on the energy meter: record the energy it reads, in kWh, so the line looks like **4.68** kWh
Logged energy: **51464** kWh
